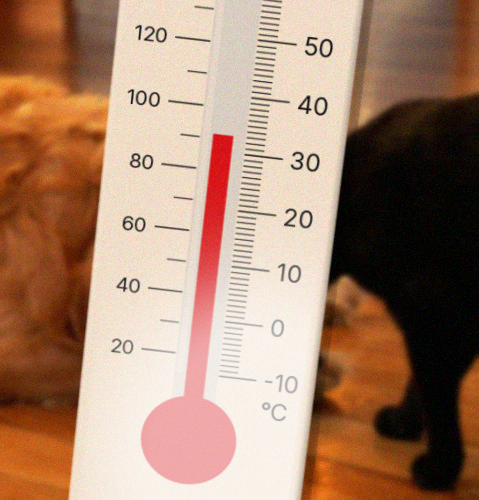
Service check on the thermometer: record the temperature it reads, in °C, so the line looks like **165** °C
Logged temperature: **33** °C
